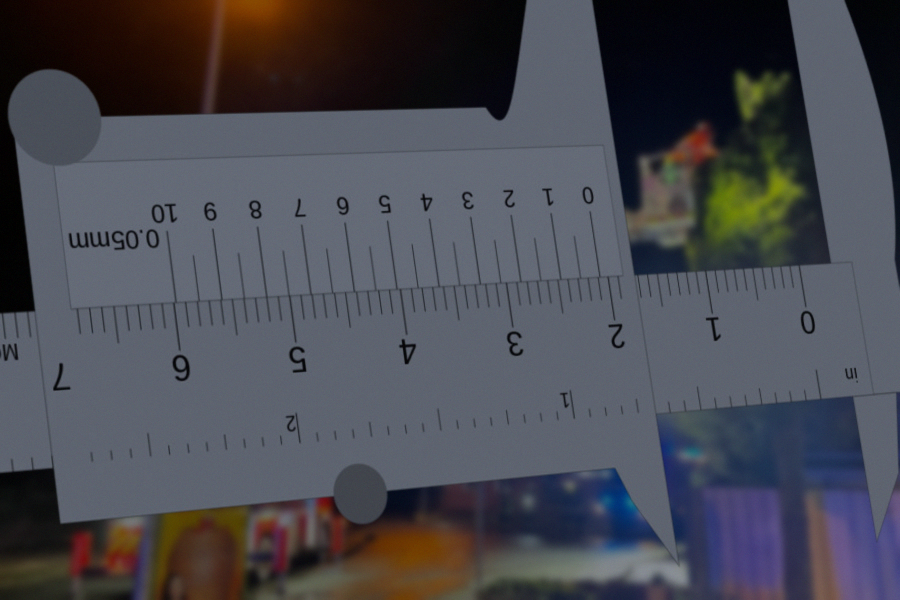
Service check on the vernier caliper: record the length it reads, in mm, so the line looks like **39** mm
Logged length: **20.8** mm
